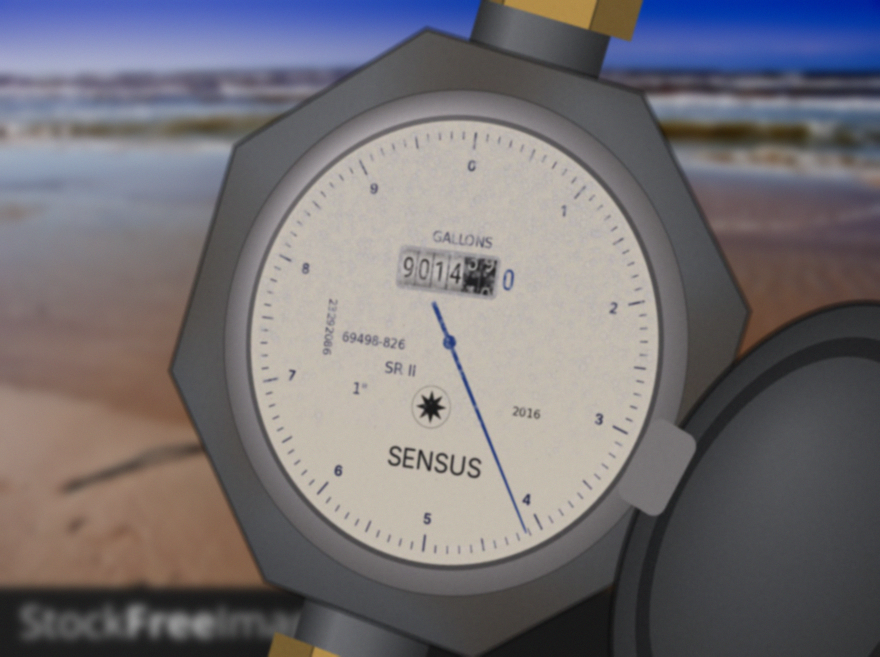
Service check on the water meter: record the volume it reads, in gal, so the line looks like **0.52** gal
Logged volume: **9014394.1** gal
